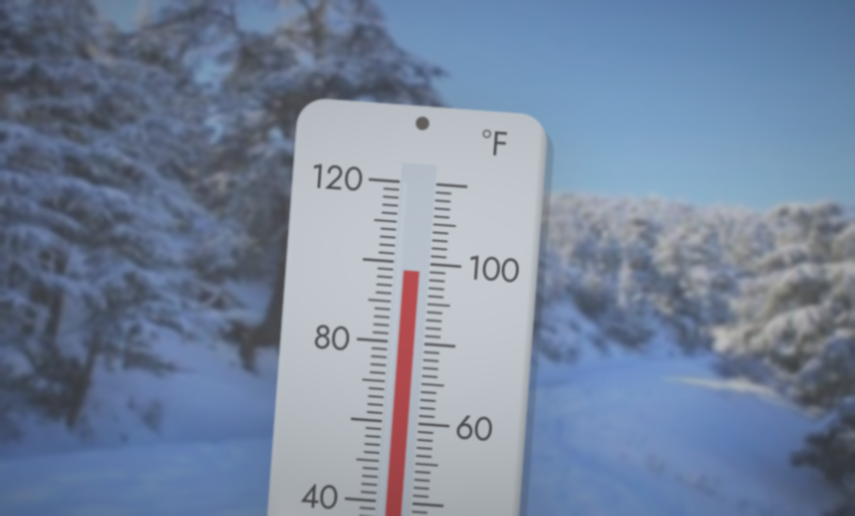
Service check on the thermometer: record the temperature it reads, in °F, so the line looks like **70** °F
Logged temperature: **98** °F
